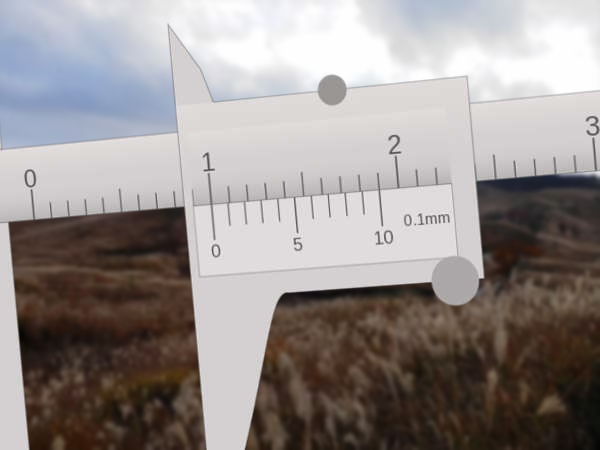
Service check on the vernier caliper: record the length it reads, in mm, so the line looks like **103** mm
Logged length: **10.0** mm
